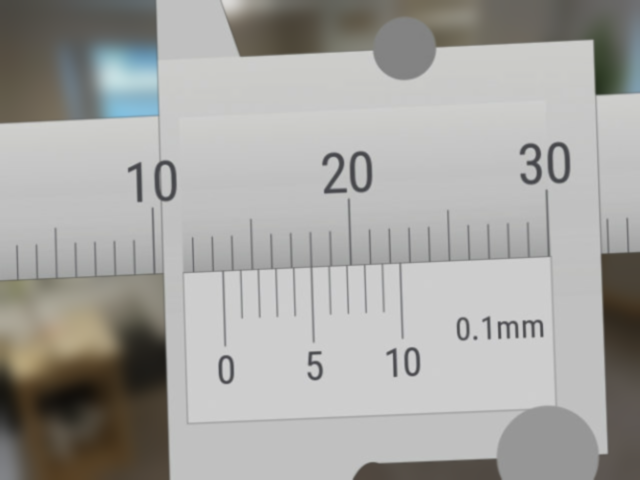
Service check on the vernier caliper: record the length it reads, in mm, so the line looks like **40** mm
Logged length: **13.5** mm
